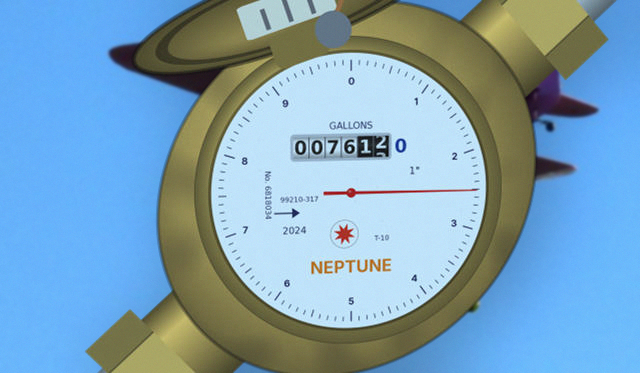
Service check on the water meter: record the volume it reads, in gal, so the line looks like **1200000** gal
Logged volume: **76122.5** gal
